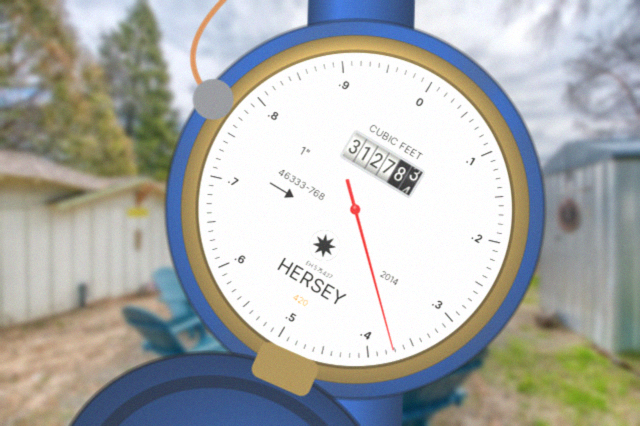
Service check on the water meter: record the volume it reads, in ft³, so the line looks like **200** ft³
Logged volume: **312783.37** ft³
